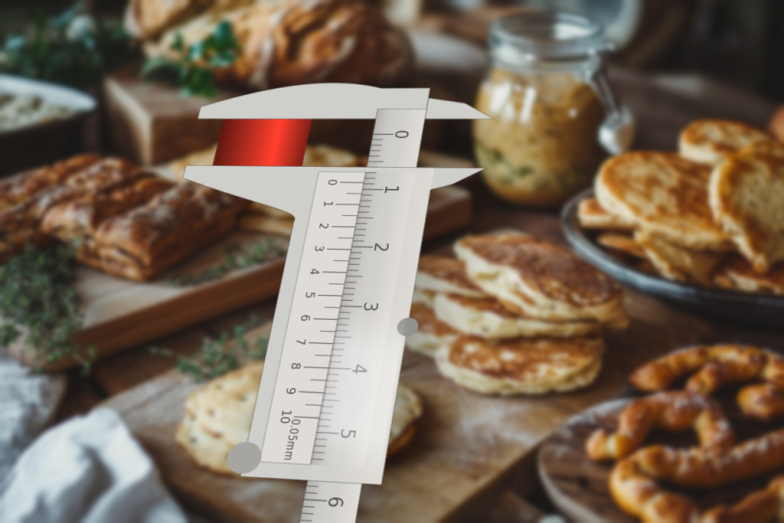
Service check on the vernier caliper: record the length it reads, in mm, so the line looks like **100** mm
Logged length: **8.8** mm
